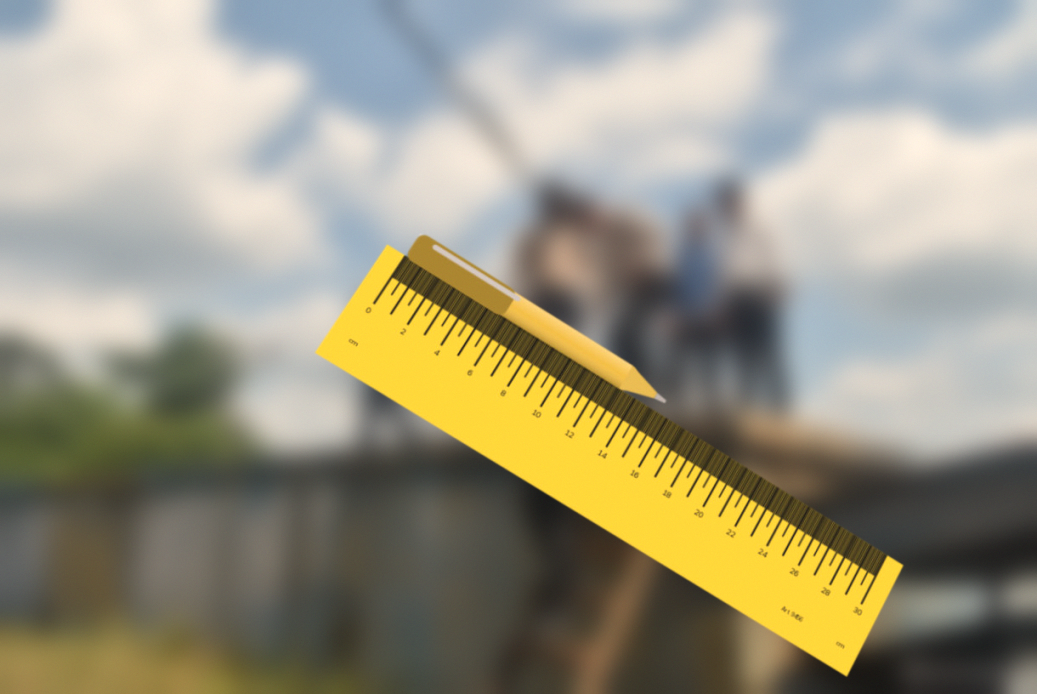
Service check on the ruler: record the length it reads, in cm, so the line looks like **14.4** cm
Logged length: **15.5** cm
